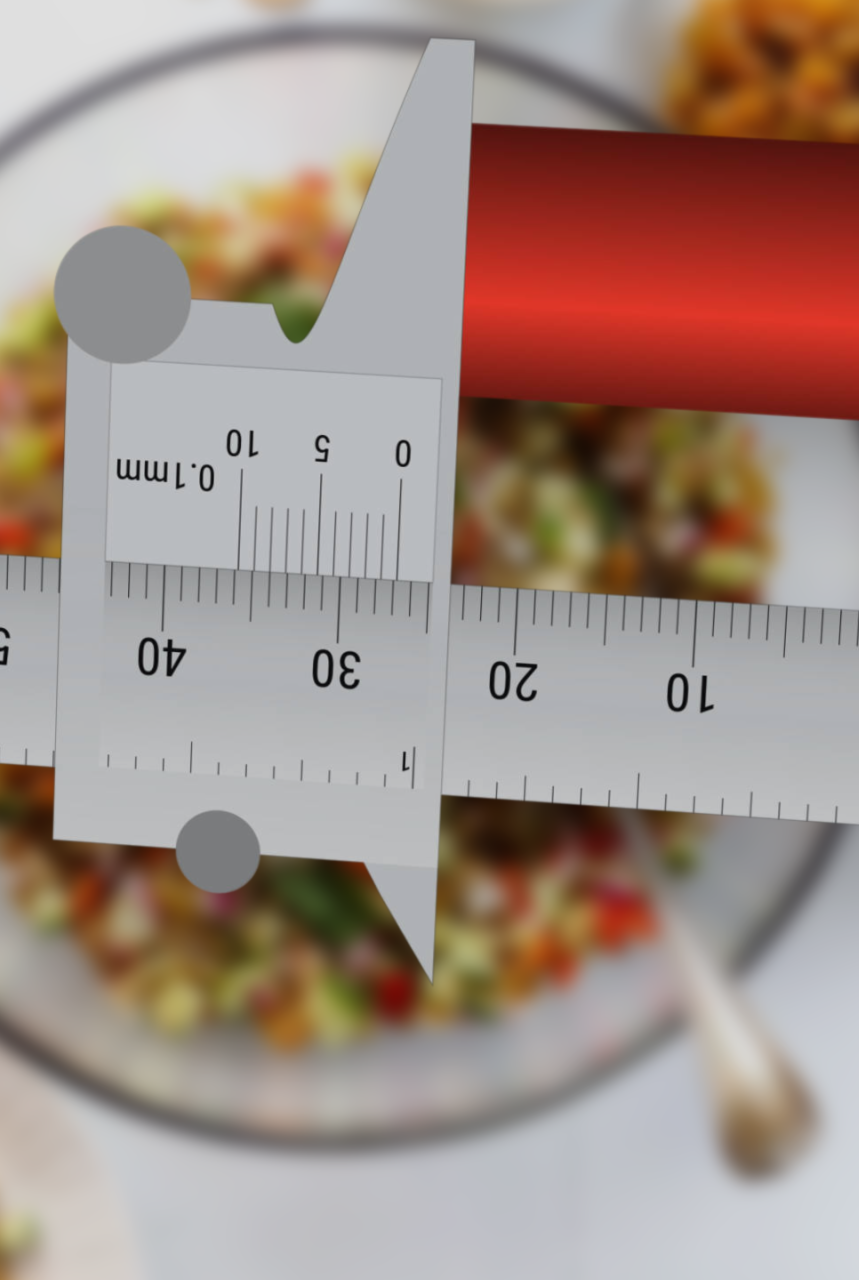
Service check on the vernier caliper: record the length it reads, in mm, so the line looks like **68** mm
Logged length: **26.8** mm
